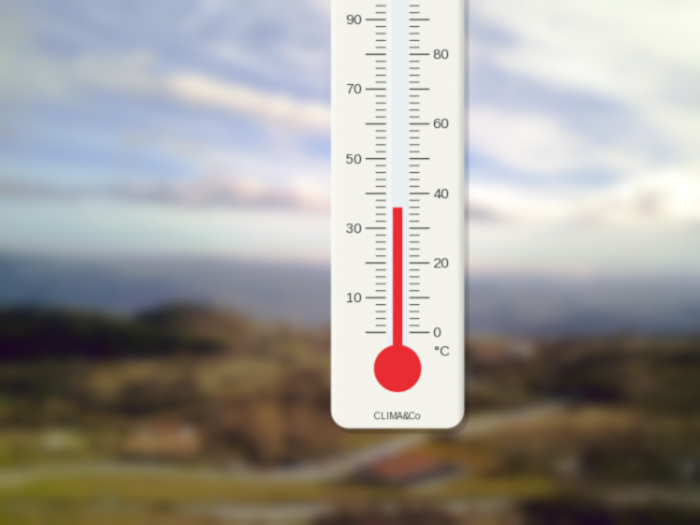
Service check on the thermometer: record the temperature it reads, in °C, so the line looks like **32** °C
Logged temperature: **36** °C
